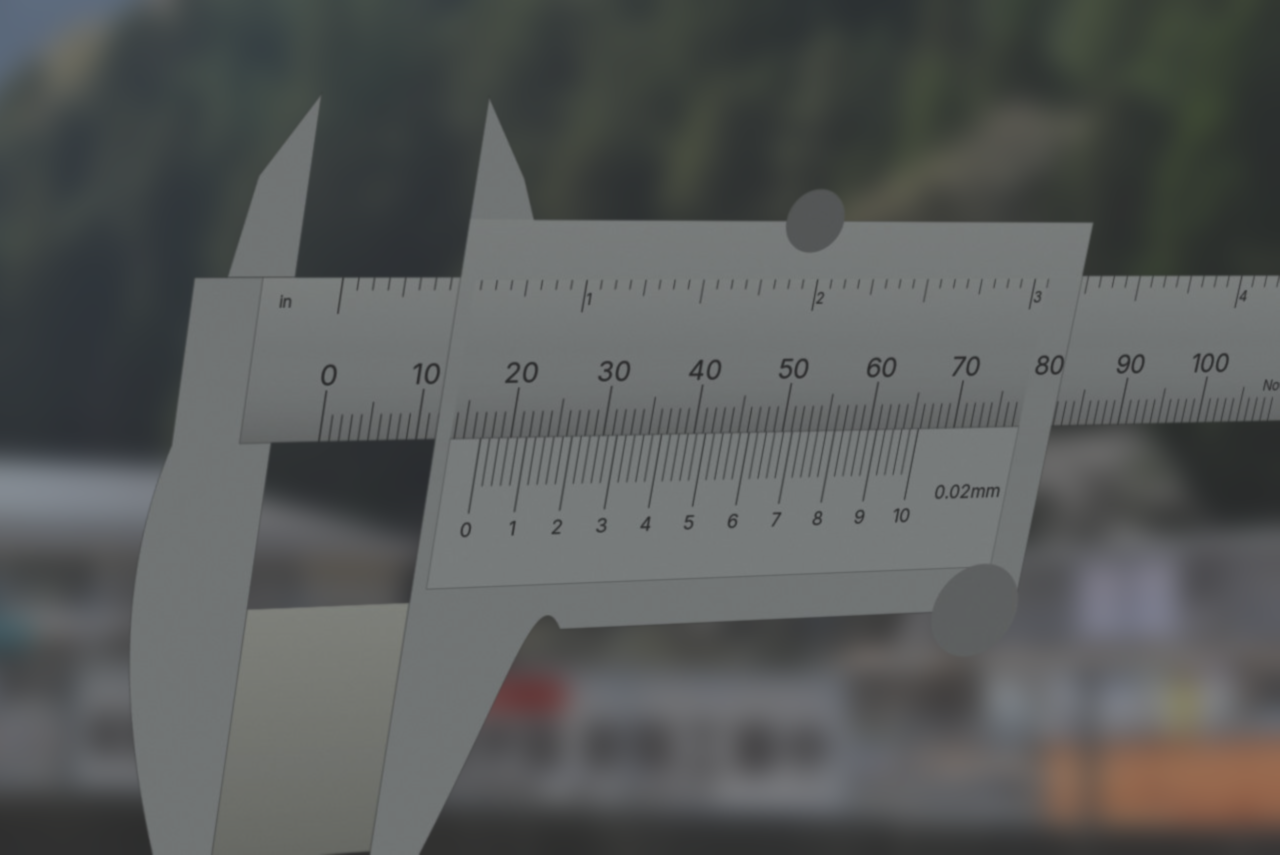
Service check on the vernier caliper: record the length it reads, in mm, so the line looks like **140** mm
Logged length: **16.8** mm
